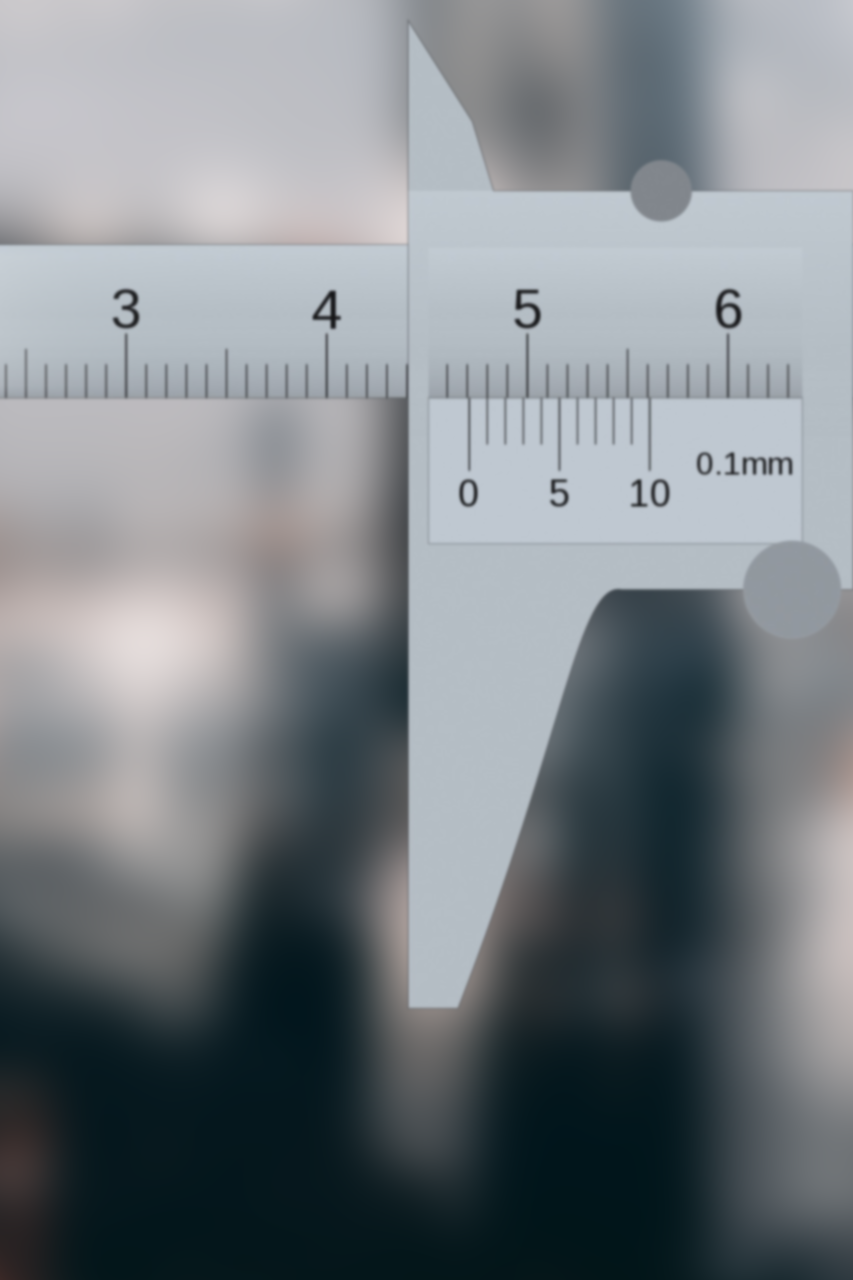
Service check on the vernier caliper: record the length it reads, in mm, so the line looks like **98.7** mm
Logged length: **47.1** mm
